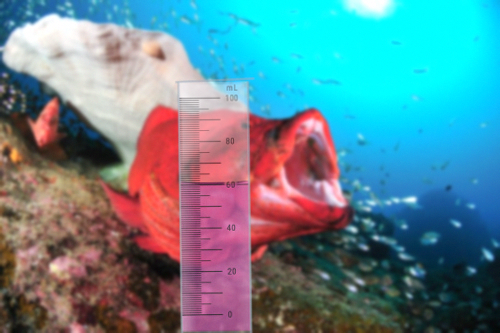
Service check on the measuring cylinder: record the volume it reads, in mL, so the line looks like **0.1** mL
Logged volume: **60** mL
